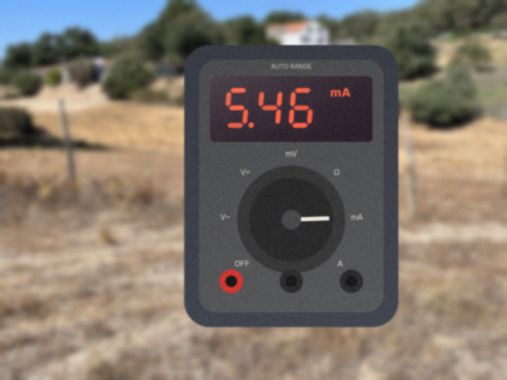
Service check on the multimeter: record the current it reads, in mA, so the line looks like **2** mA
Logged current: **5.46** mA
